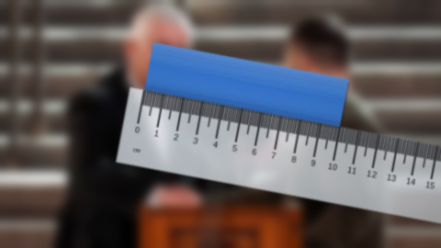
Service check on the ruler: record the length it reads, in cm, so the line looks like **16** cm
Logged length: **10** cm
